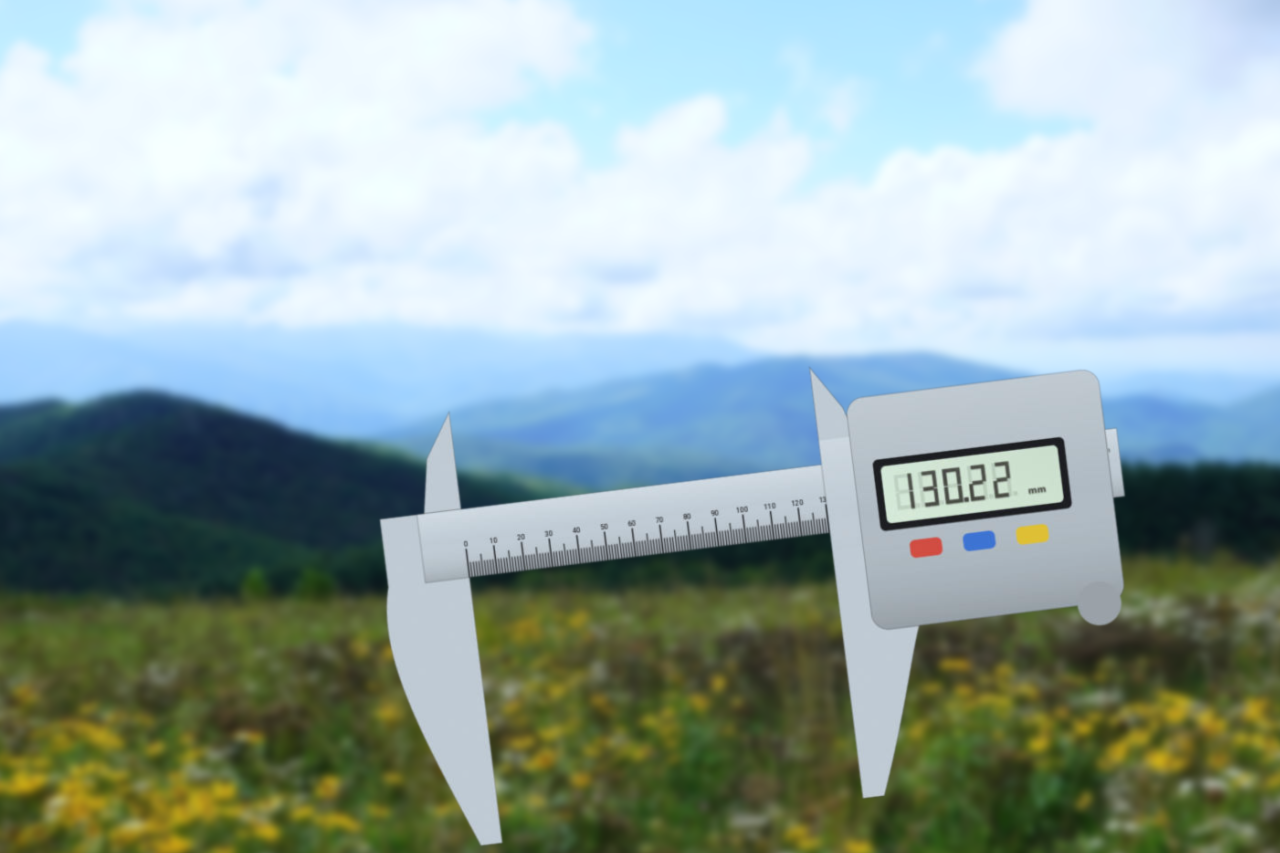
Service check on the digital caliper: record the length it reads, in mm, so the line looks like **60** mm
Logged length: **130.22** mm
